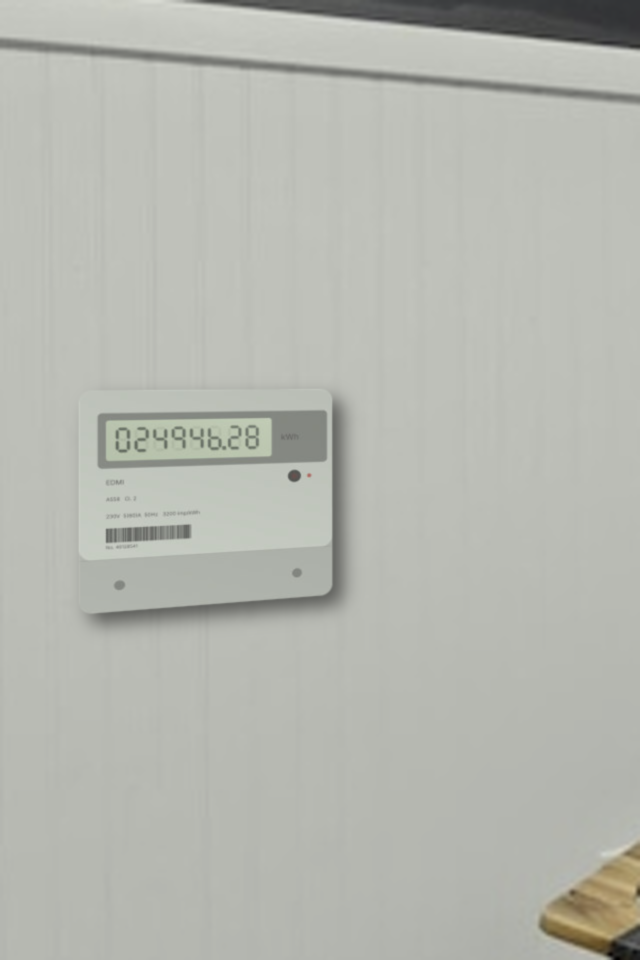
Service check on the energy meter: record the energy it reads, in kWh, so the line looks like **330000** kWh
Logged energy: **24946.28** kWh
